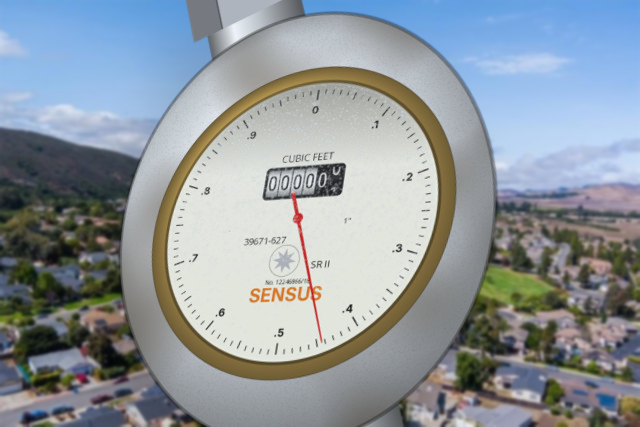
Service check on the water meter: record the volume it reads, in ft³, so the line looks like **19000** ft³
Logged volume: **0.44** ft³
